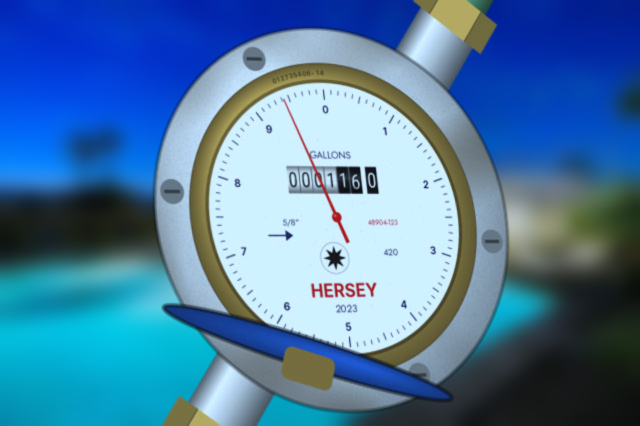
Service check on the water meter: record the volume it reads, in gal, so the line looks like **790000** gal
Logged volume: **1159.4** gal
